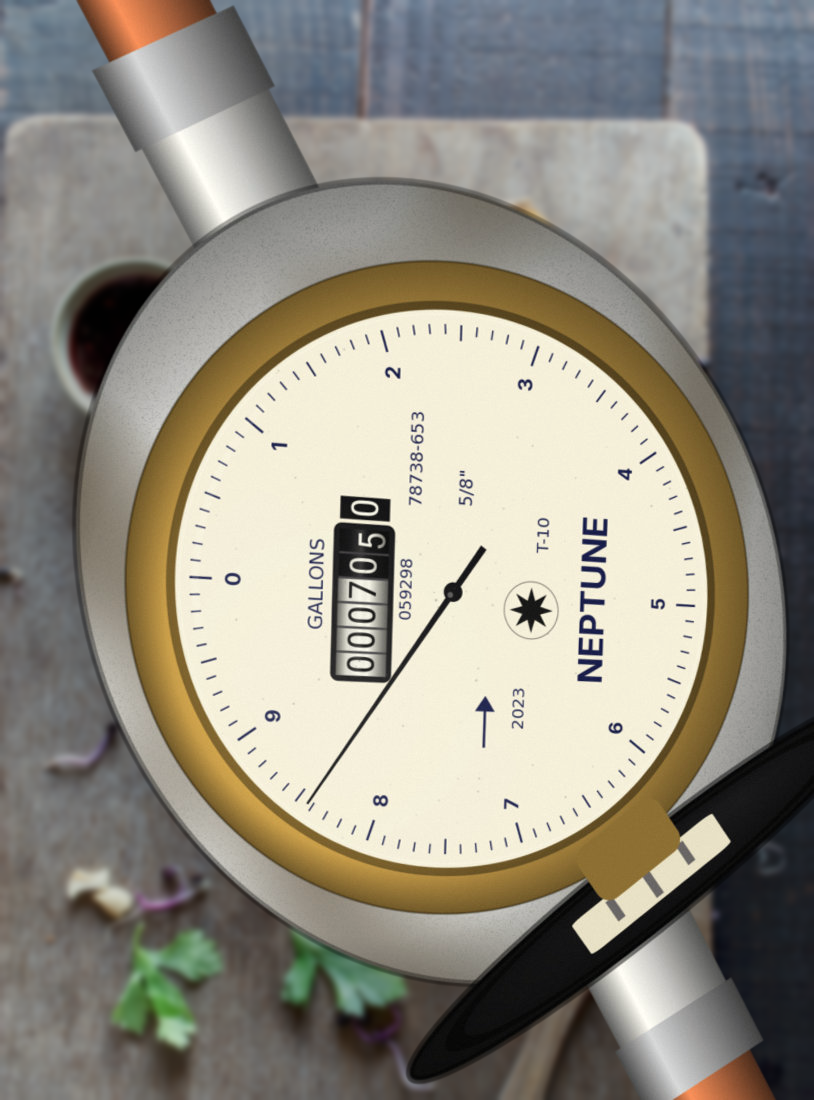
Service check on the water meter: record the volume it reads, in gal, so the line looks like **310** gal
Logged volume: **7048.4** gal
